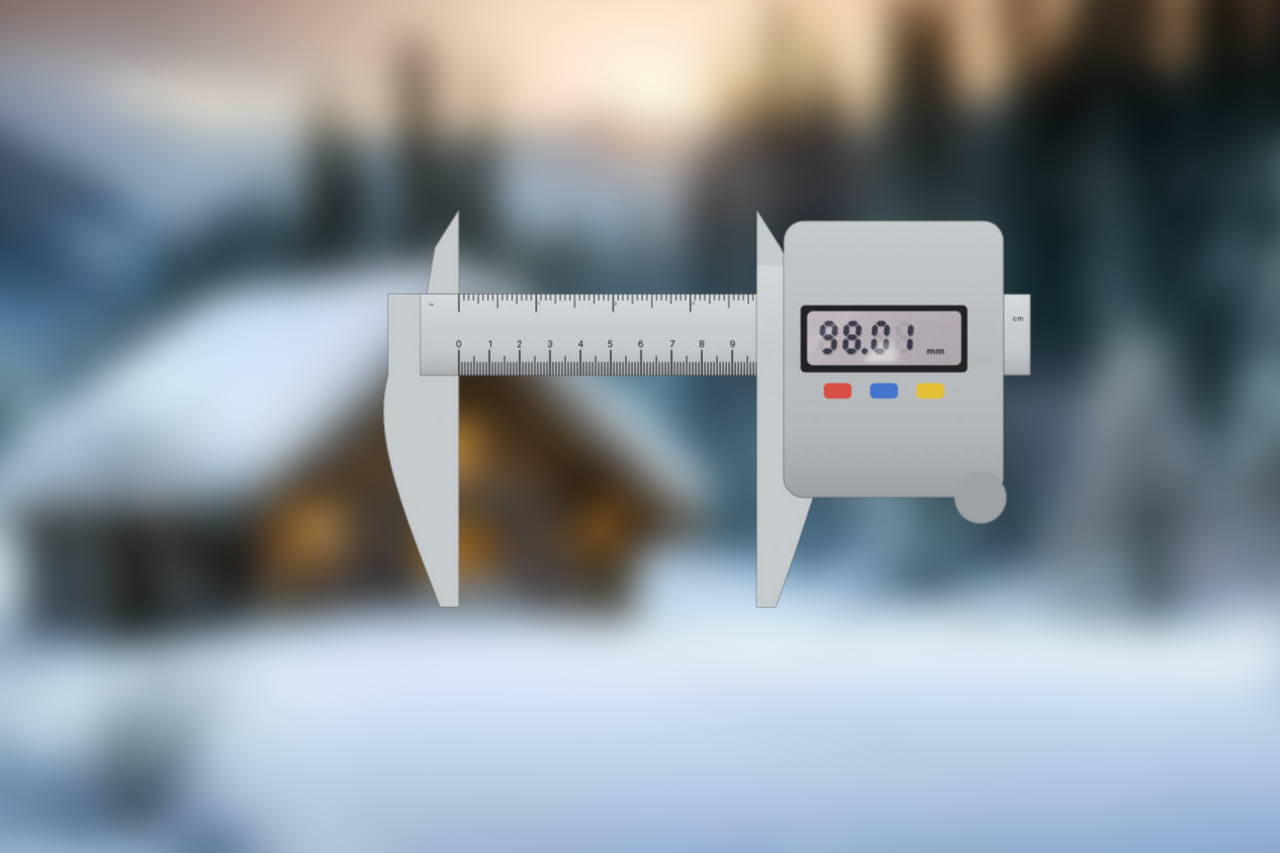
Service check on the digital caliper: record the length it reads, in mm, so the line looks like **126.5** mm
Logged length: **98.01** mm
